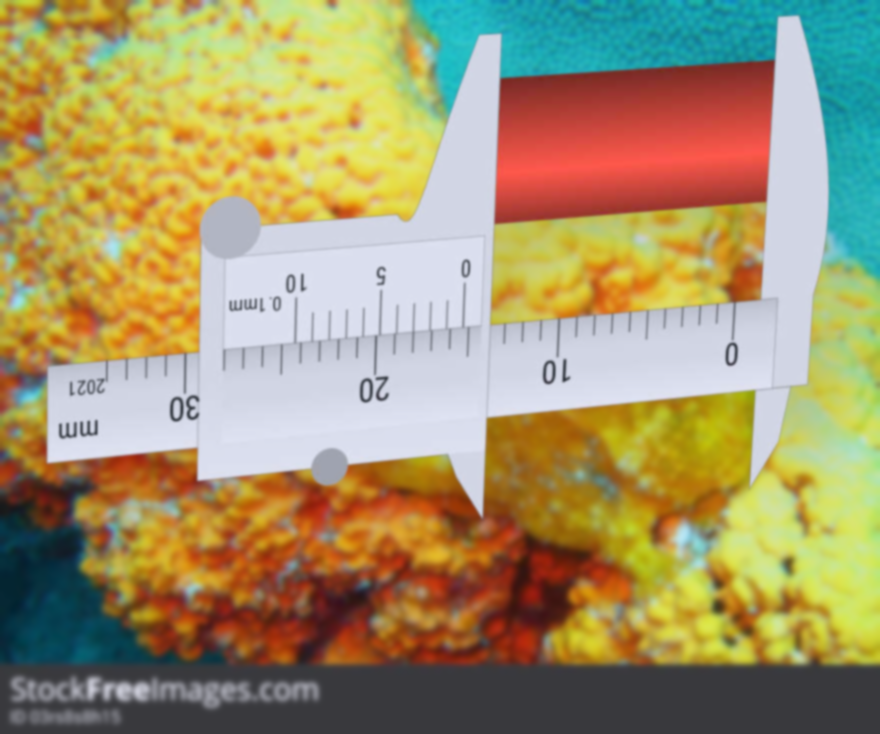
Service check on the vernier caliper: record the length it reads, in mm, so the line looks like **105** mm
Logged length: **15.3** mm
